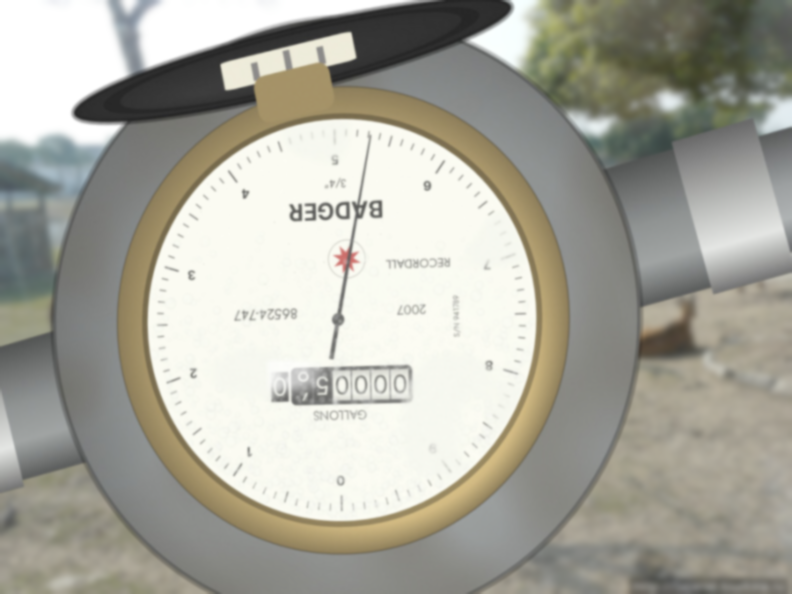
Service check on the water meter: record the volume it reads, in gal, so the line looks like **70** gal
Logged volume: **575.3** gal
